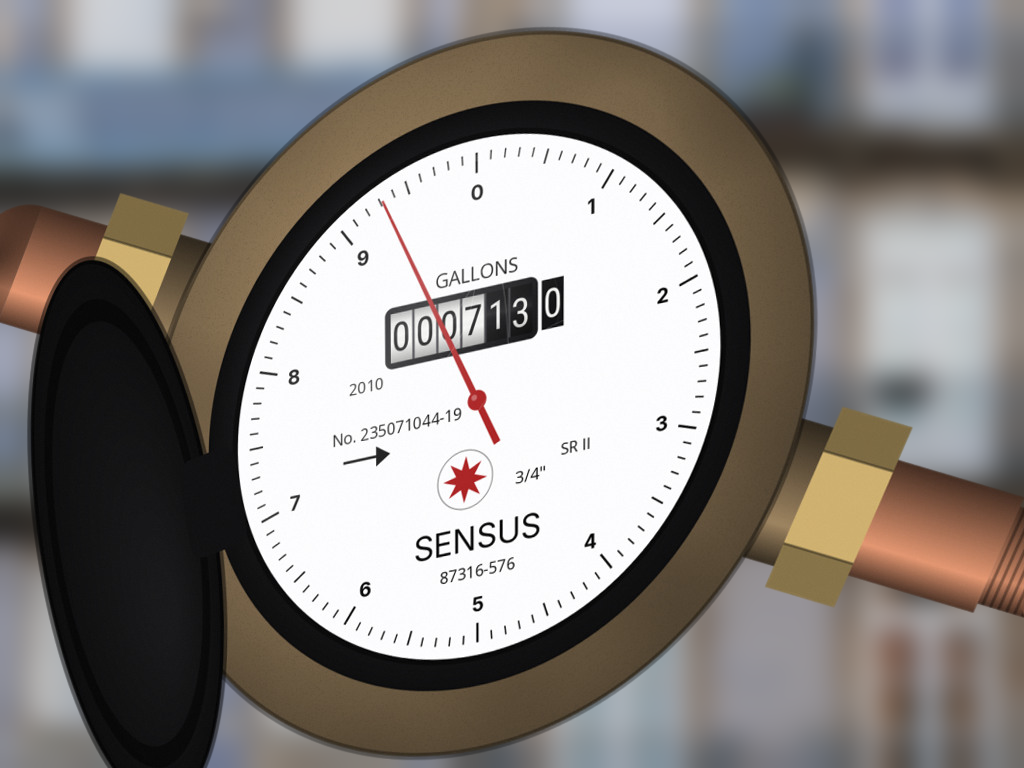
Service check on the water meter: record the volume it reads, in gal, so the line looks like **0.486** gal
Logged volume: **7129.3** gal
